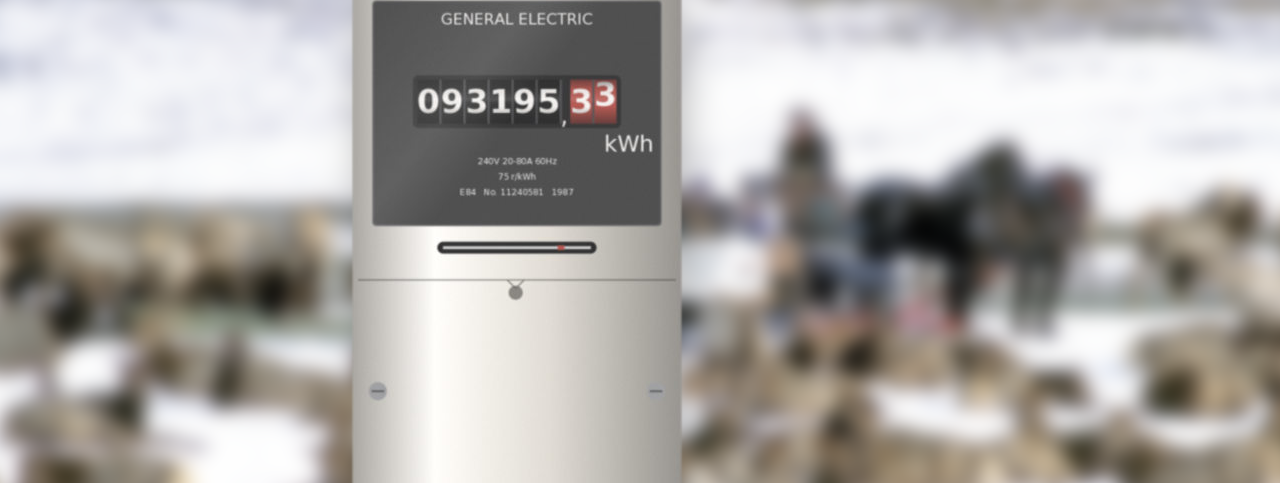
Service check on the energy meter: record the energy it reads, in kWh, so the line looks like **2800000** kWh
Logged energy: **93195.33** kWh
